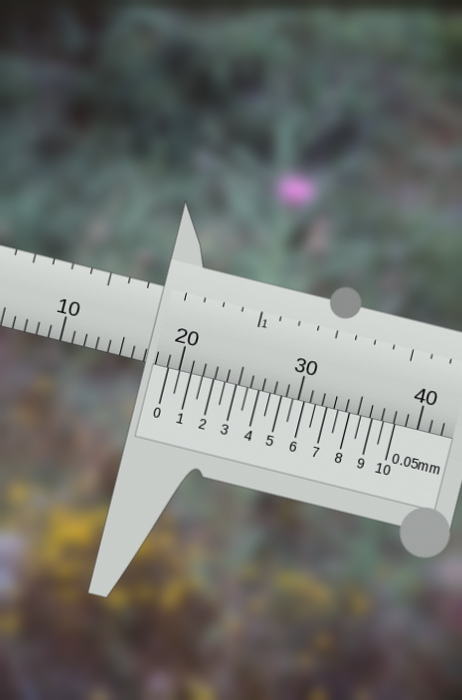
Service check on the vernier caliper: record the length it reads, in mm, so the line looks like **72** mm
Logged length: **19.1** mm
